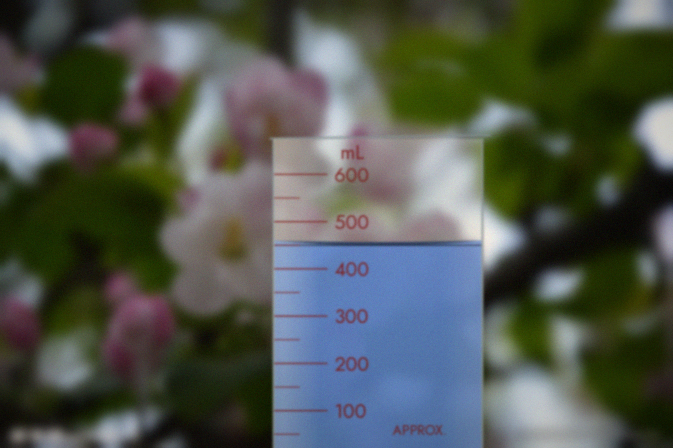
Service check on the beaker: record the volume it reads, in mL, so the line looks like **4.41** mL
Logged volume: **450** mL
